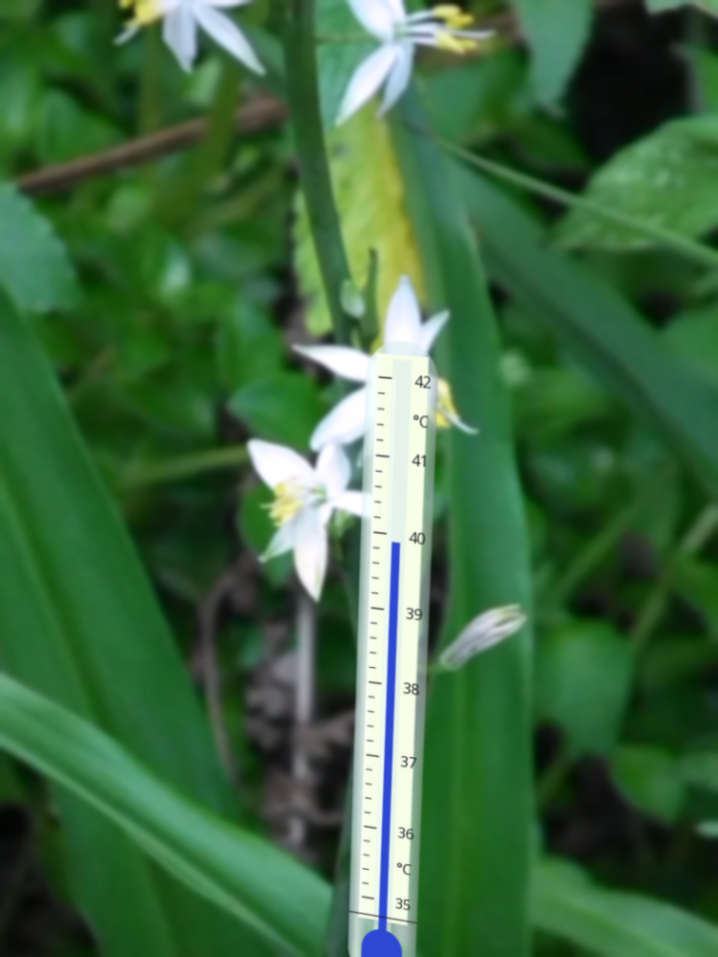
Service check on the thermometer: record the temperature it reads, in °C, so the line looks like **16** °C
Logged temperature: **39.9** °C
